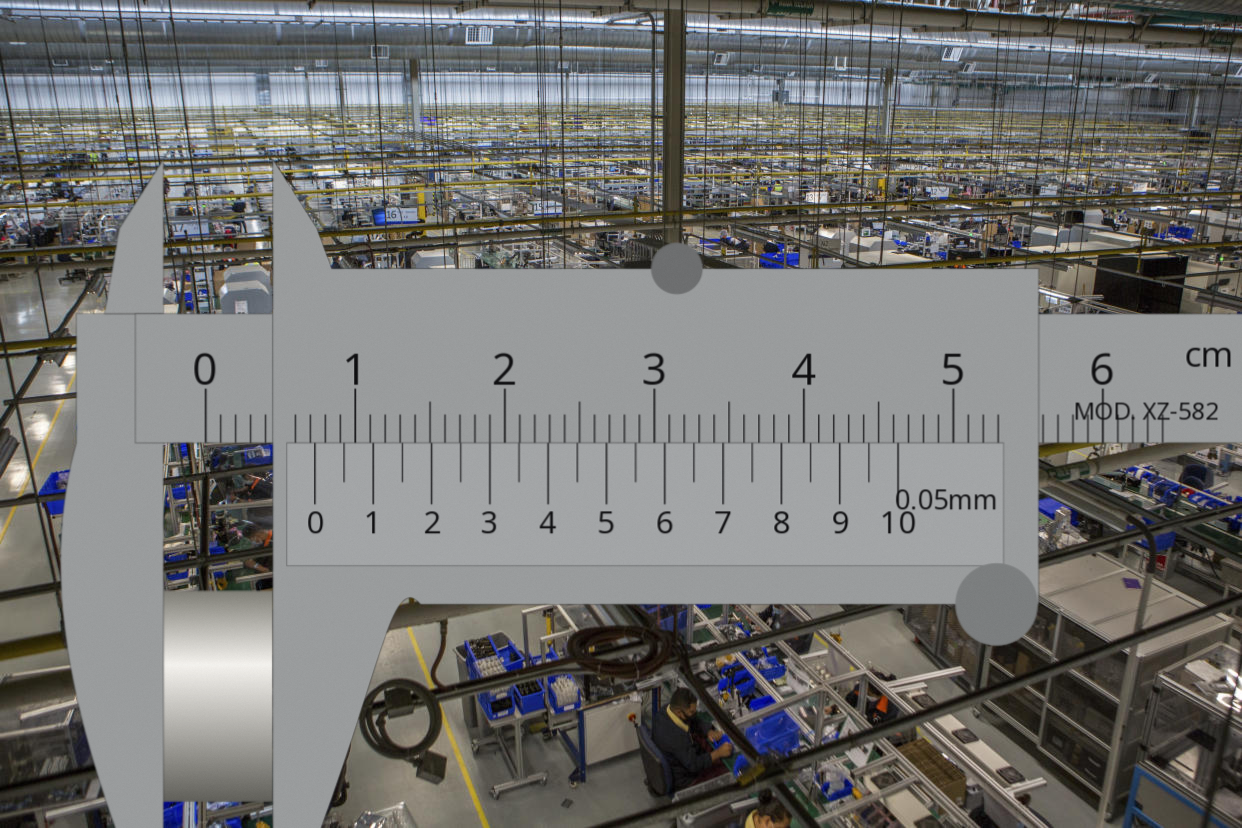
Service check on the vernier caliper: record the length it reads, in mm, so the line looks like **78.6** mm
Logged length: **7.3** mm
